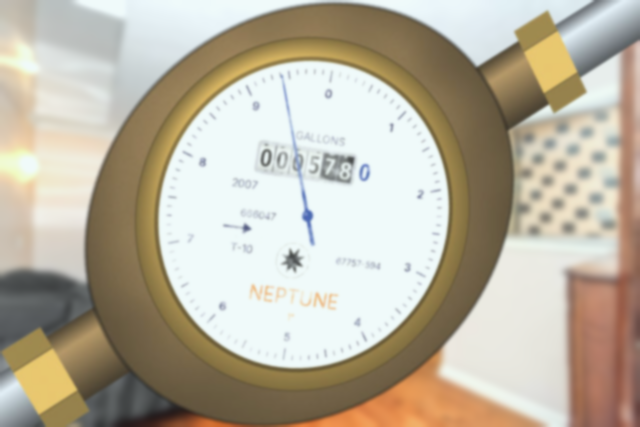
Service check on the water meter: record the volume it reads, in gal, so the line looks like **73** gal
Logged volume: **5779.4** gal
